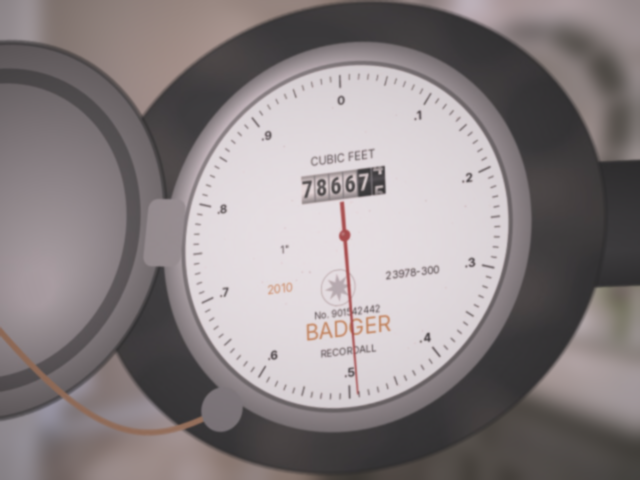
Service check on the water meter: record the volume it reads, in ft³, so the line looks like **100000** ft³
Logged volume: **786674.49** ft³
